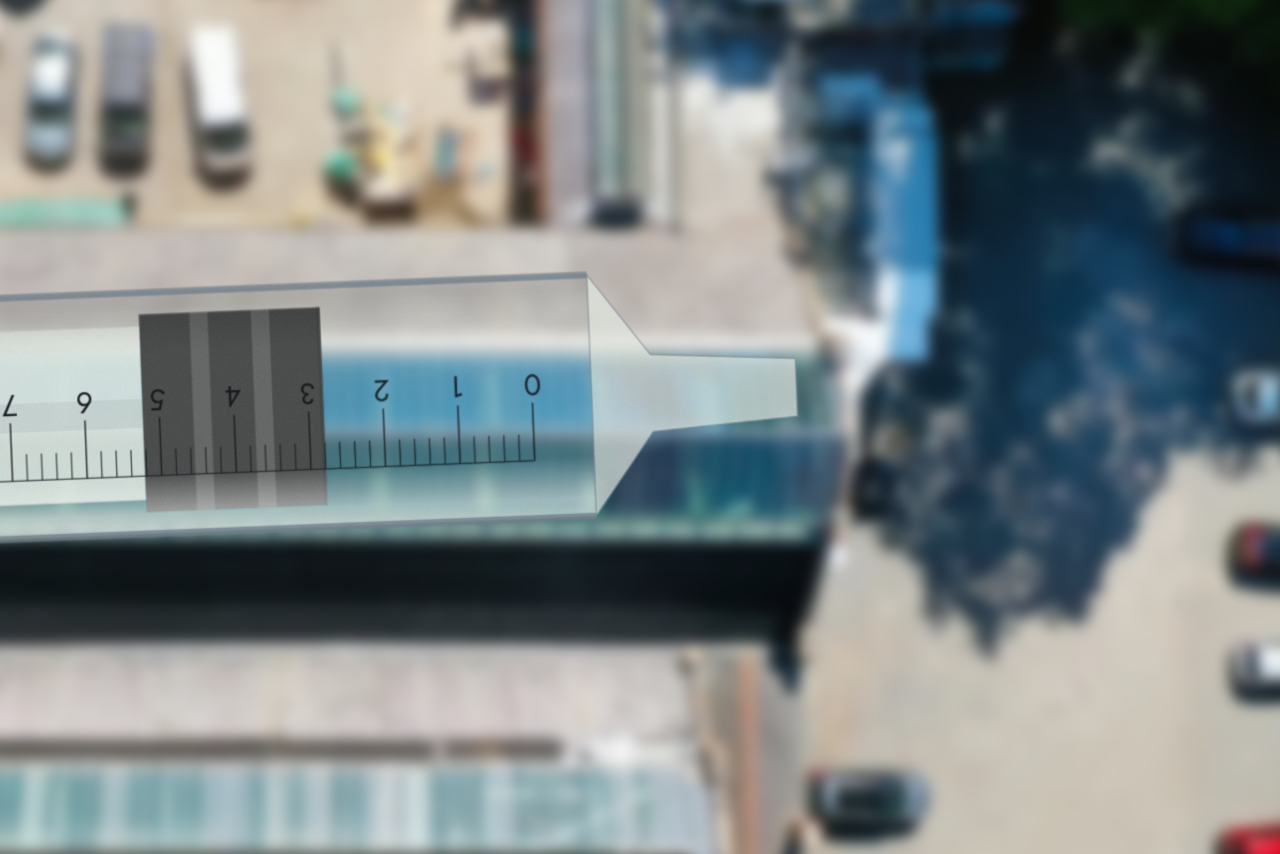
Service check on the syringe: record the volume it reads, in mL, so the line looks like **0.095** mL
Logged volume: **2.8** mL
